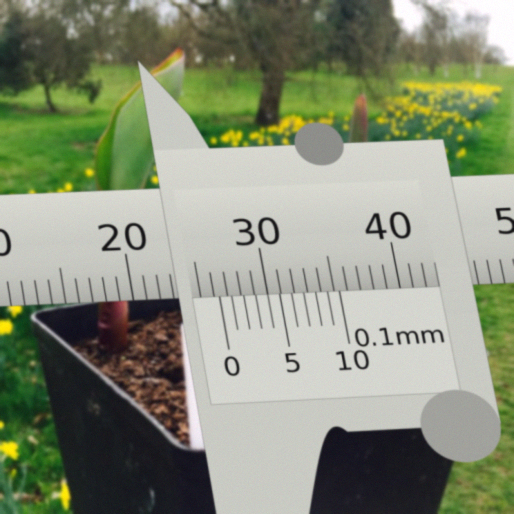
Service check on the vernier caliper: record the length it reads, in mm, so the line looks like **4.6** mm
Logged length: **26.4** mm
